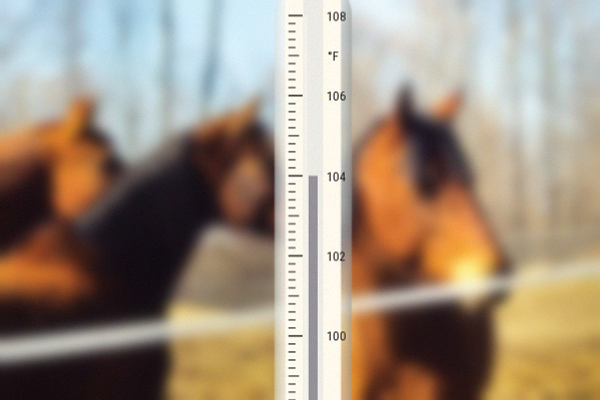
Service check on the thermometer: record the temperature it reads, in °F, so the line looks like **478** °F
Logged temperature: **104** °F
